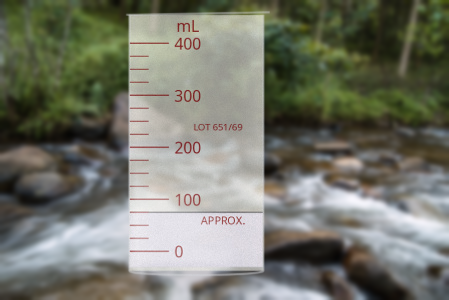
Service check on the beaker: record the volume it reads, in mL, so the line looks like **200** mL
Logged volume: **75** mL
